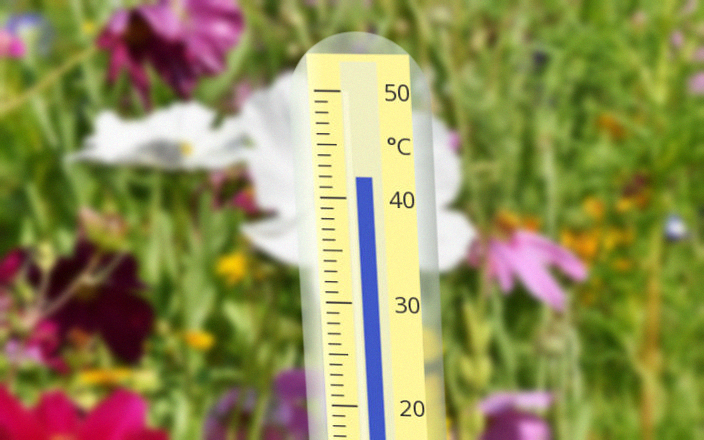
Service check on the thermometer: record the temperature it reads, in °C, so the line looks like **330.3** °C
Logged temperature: **42** °C
